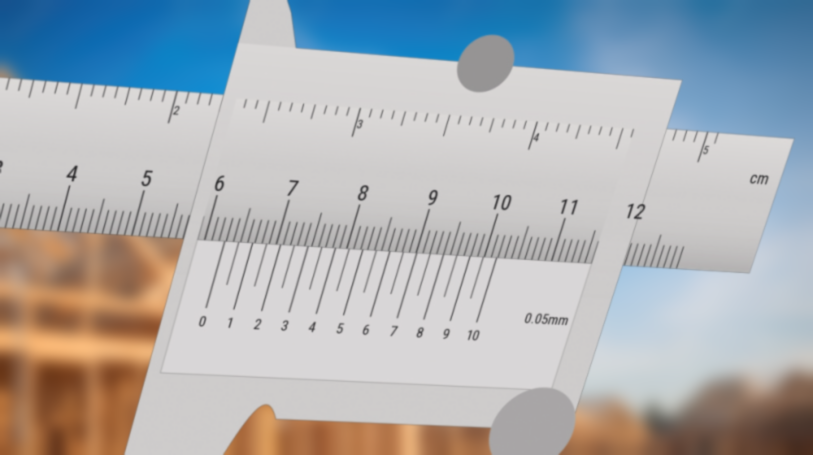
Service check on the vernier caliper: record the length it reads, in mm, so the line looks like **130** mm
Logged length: **62.8** mm
